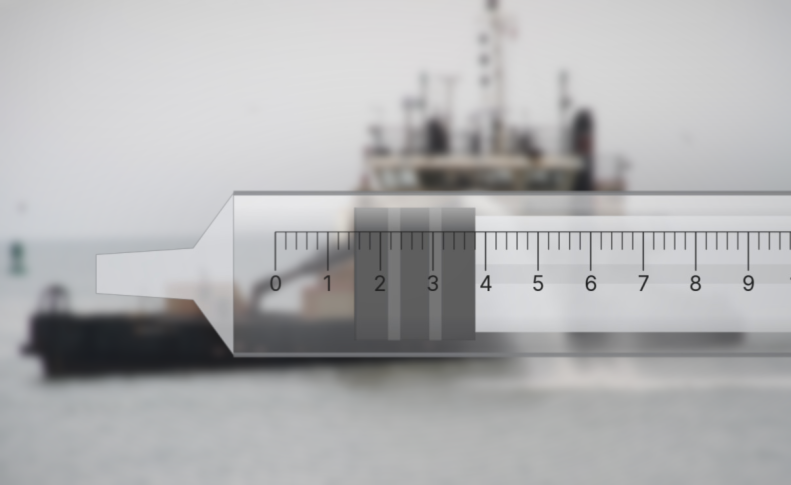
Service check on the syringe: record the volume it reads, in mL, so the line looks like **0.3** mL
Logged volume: **1.5** mL
